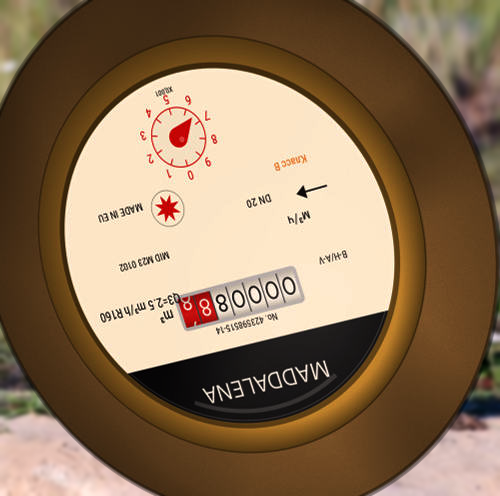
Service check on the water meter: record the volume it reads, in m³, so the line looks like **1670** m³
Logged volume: **8.876** m³
